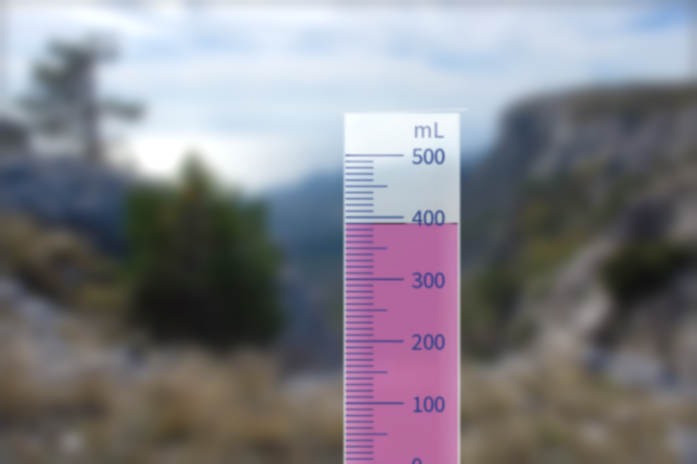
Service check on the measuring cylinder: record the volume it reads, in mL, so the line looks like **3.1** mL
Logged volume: **390** mL
